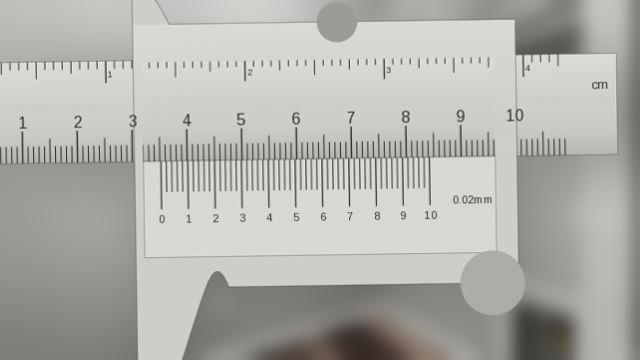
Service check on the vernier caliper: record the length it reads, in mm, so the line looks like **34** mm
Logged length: **35.2** mm
